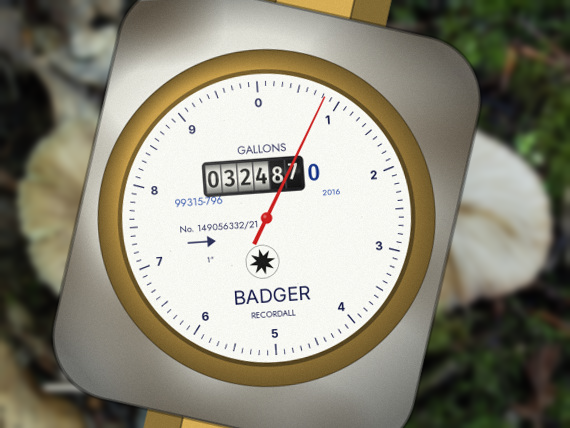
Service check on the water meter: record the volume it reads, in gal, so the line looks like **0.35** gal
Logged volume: **324870.8** gal
